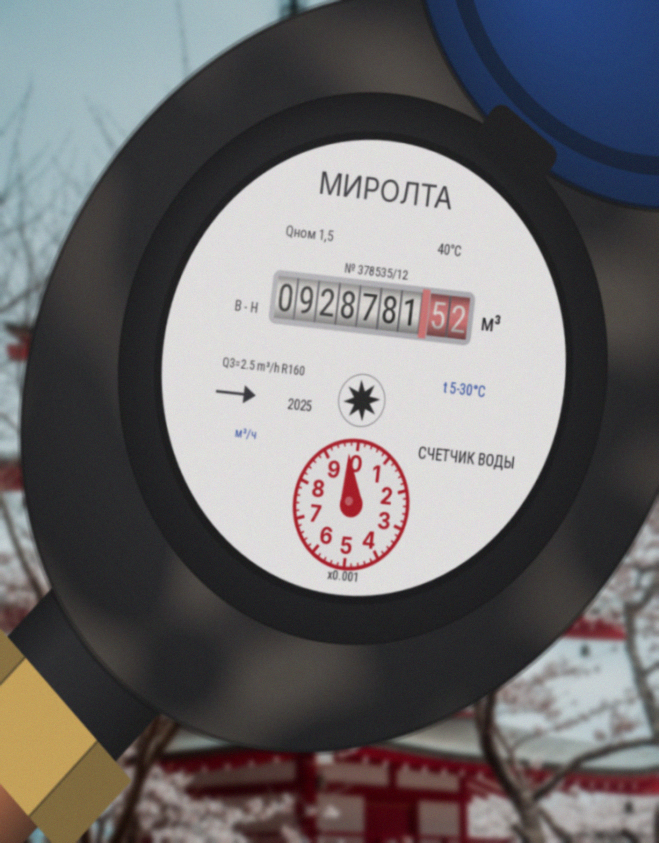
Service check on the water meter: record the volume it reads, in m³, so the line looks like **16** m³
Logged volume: **928781.519** m³
